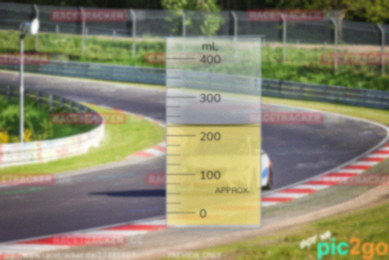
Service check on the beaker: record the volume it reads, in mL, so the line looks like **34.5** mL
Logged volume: **225** mL
